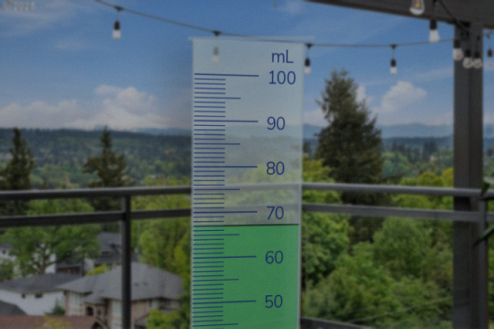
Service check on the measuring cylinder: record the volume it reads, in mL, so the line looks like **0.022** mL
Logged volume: **67** mL
